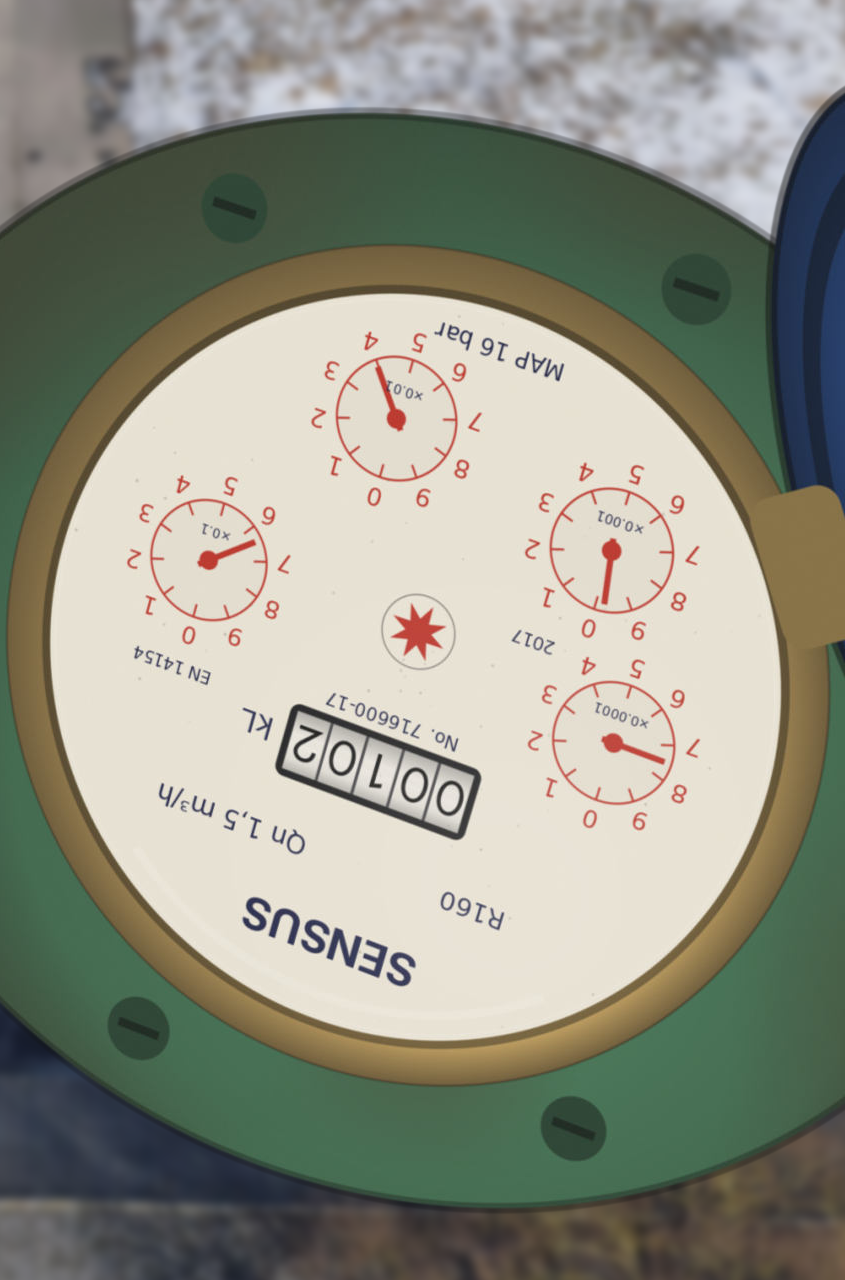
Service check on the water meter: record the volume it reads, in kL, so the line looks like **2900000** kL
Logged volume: **102.6397** kL
